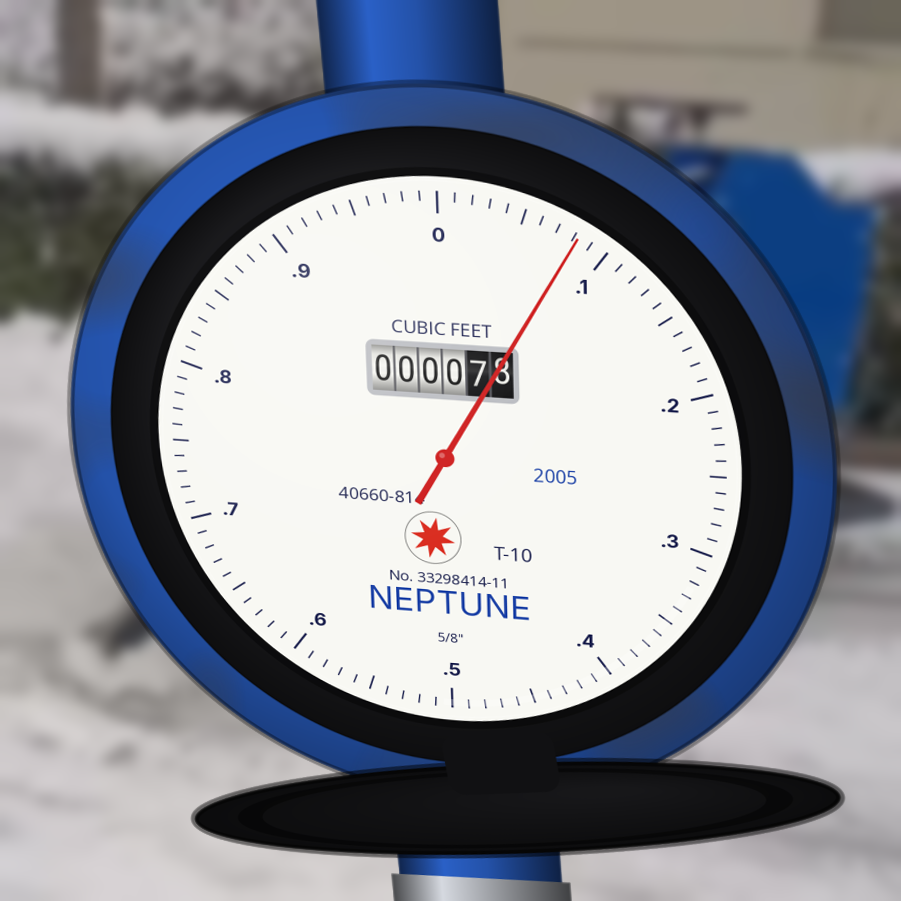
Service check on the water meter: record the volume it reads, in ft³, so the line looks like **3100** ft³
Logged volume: **78.08** ft³
